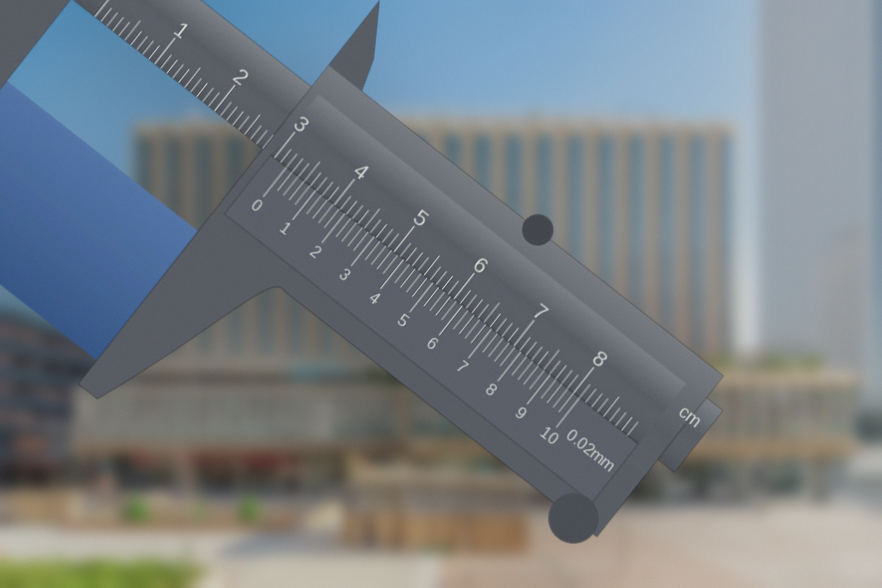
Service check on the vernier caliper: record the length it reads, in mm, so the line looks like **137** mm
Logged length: **32.0** mm
